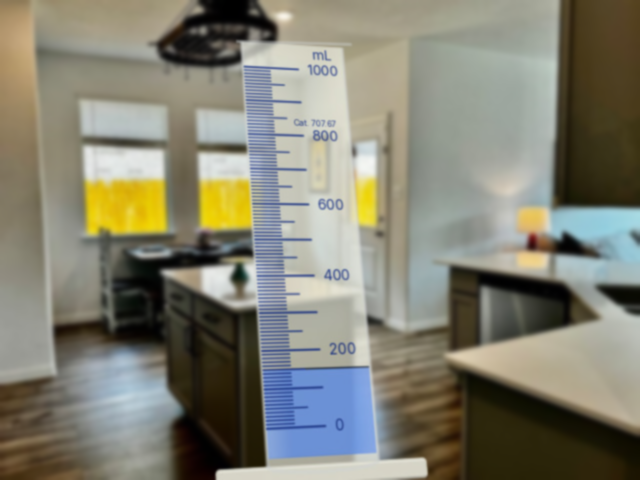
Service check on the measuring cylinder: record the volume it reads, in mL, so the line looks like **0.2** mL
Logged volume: **150** mL
